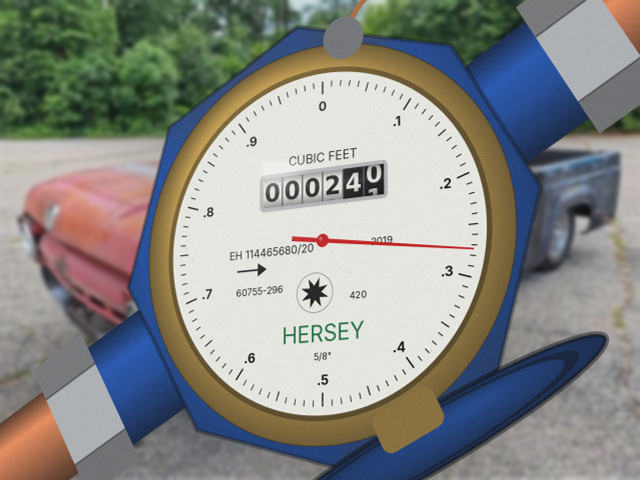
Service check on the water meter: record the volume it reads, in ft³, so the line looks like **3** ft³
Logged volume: **240.27** ft³
